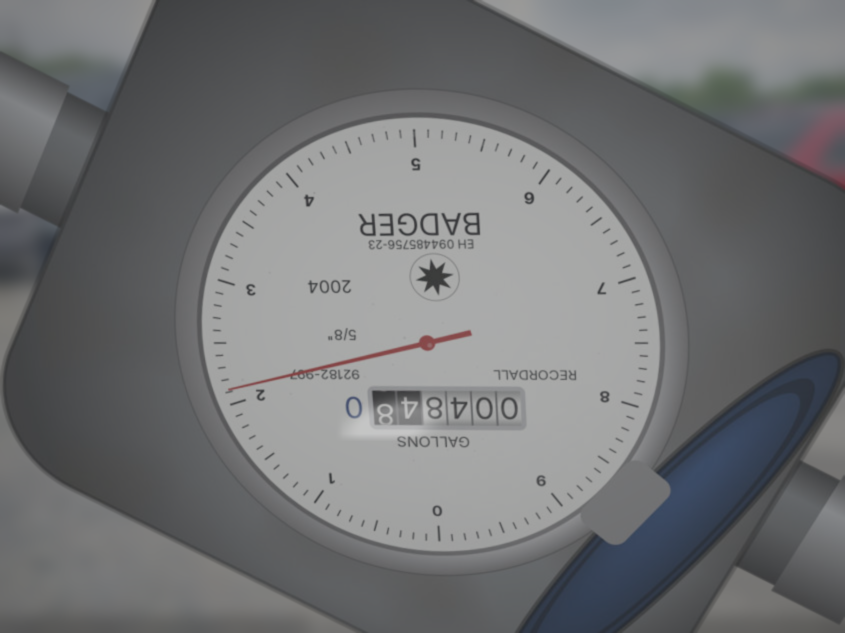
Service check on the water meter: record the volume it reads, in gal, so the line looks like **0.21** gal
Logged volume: **48482.1** gal
